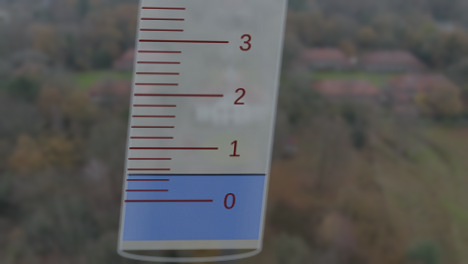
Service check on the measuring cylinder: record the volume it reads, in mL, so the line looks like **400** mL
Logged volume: **0.5** mL
